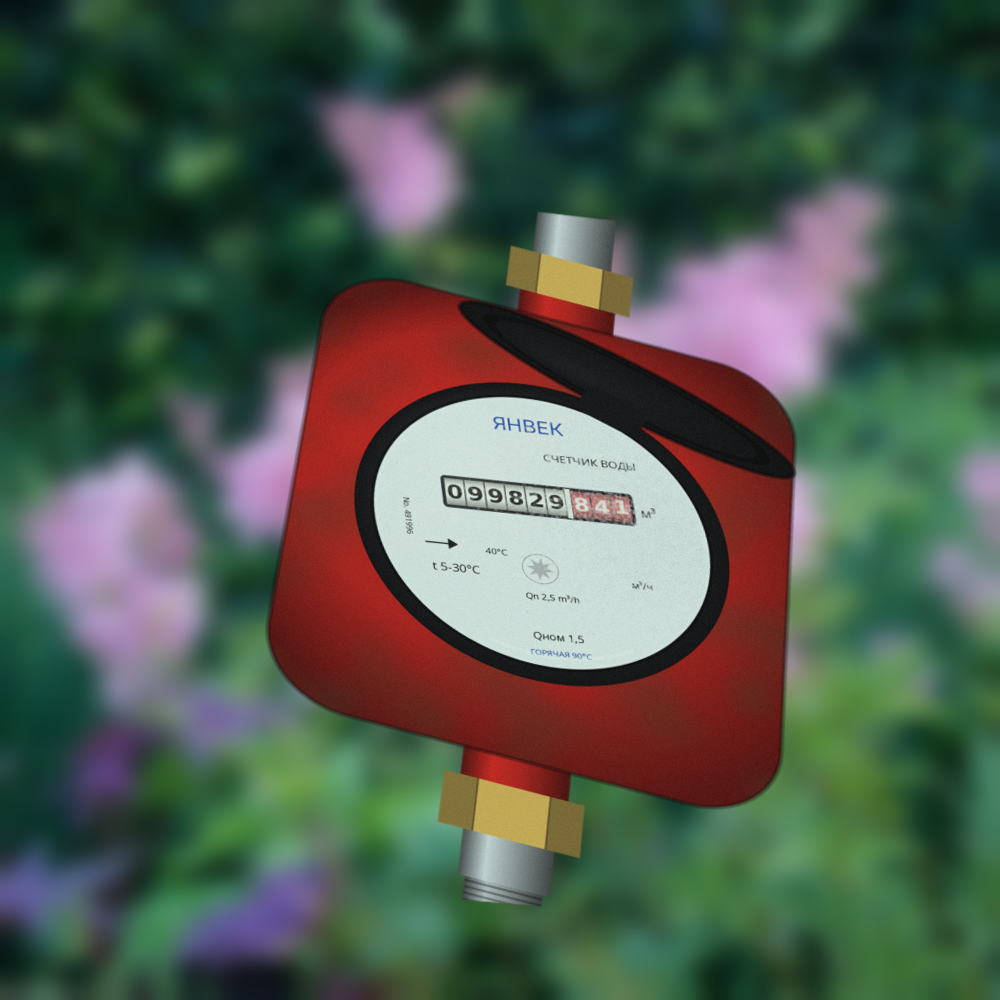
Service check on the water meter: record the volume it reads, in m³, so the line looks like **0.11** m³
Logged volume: **99829.841** m³
